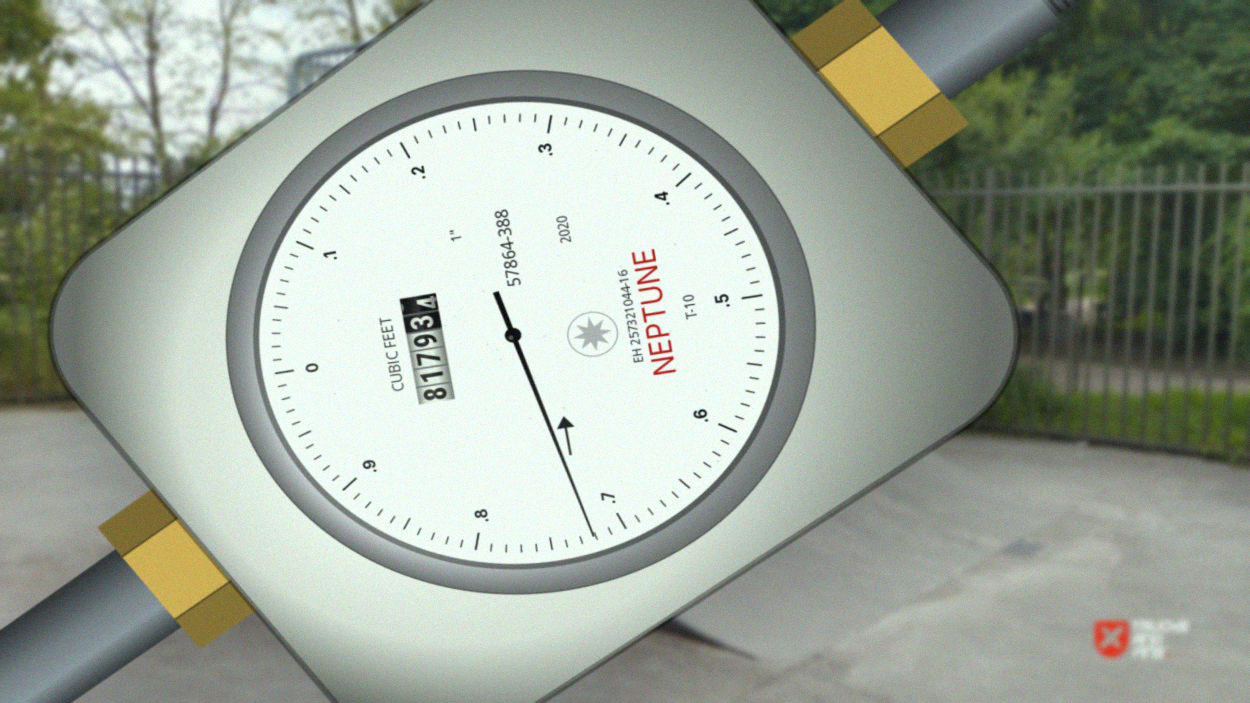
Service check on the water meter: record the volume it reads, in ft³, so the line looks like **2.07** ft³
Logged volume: **817933.72** ft³
